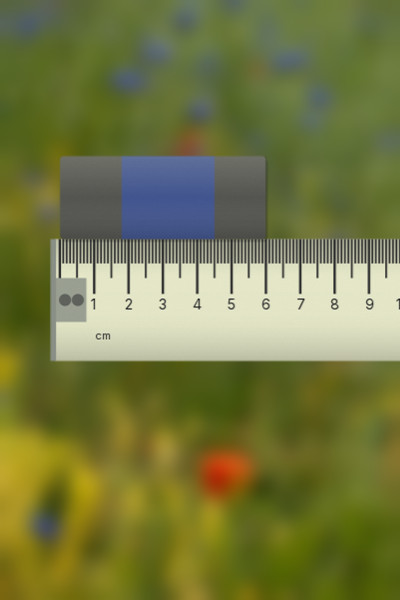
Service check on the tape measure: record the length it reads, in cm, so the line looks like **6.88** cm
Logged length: **6** cm
